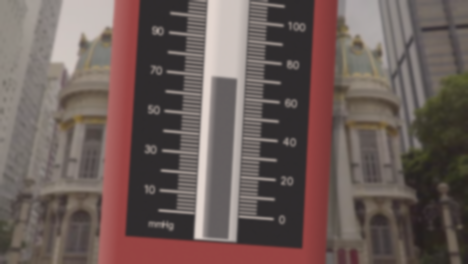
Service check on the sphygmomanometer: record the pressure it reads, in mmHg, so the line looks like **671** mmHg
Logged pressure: **70** mmHg
